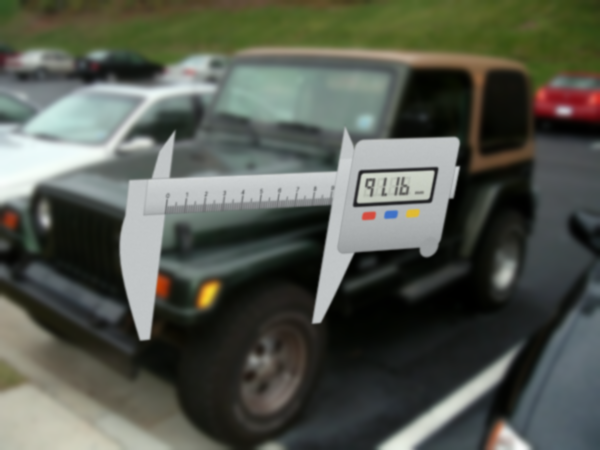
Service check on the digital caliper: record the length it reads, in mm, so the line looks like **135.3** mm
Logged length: **91.16** mm
